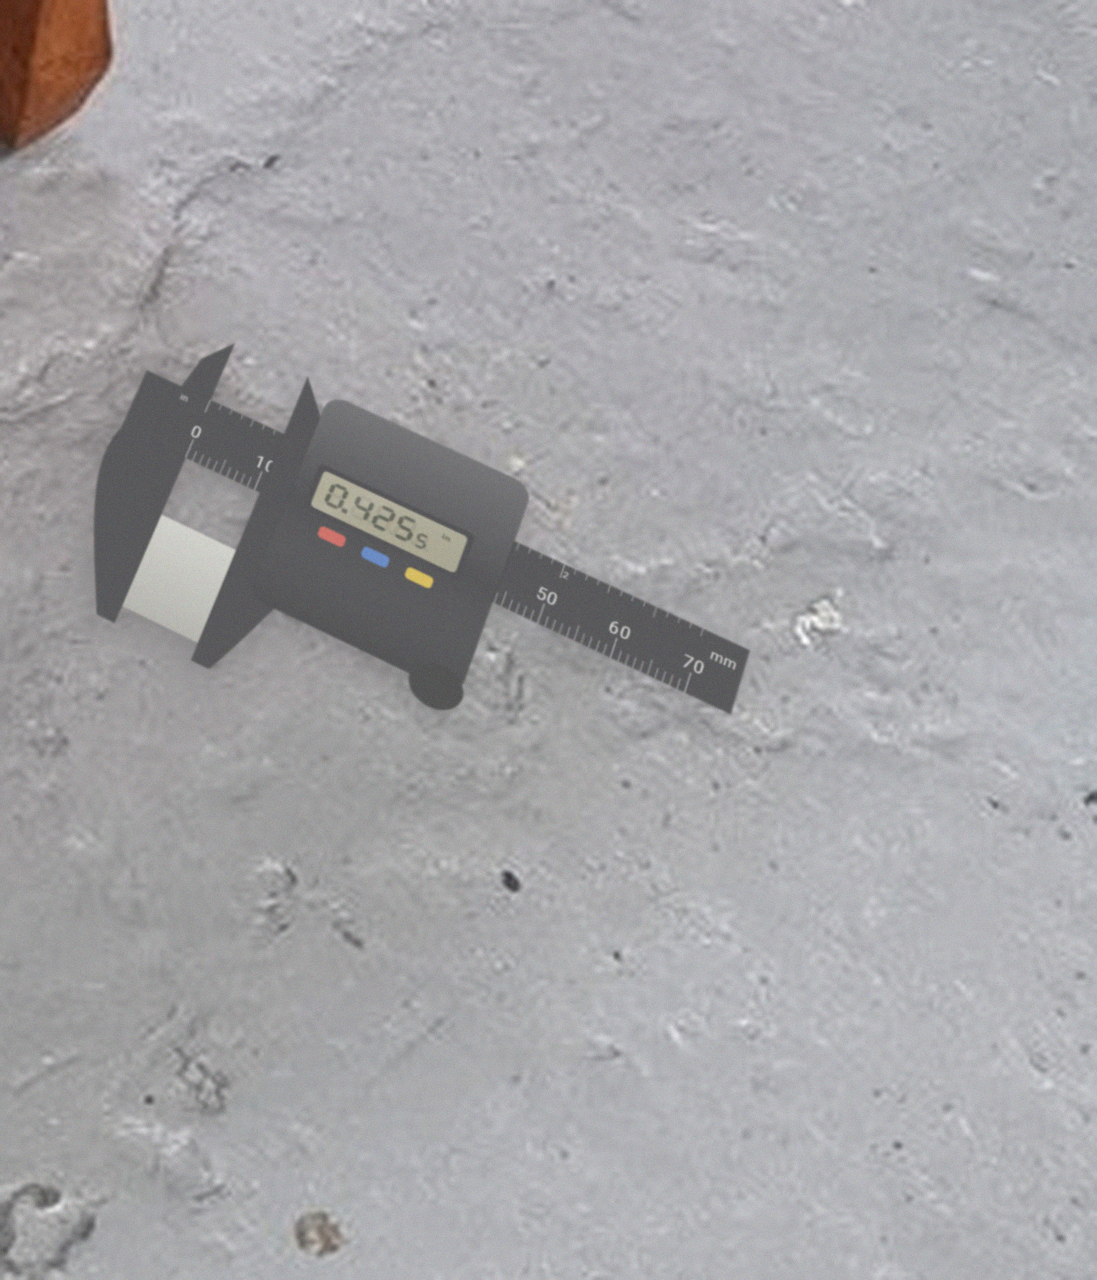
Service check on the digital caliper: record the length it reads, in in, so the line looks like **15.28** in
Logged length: **0.4255** in
